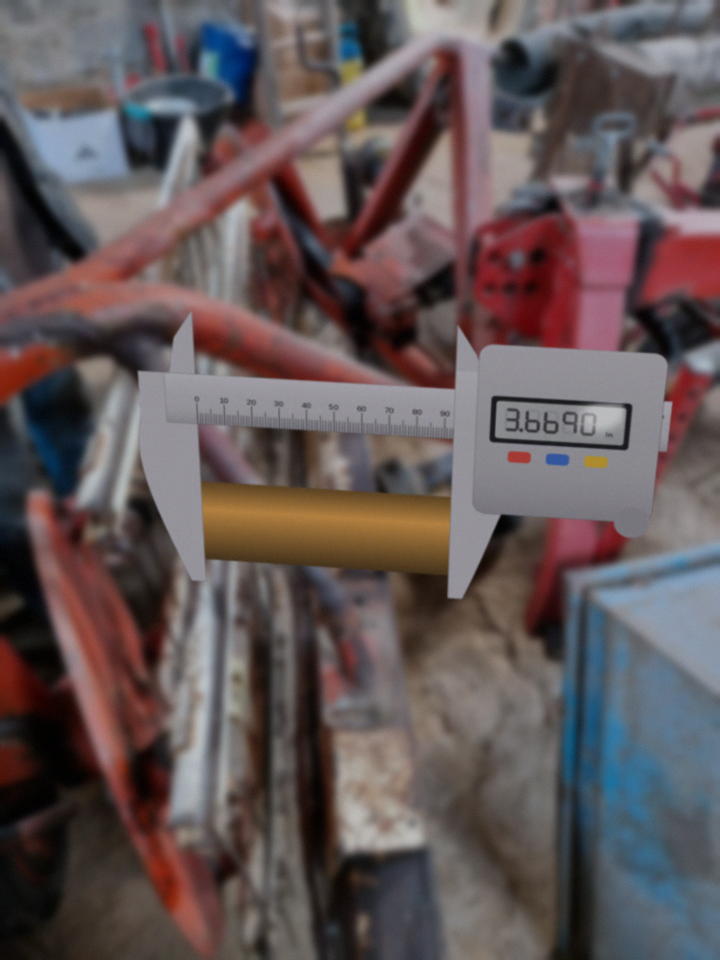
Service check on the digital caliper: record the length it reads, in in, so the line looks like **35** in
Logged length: **3.6690** in
